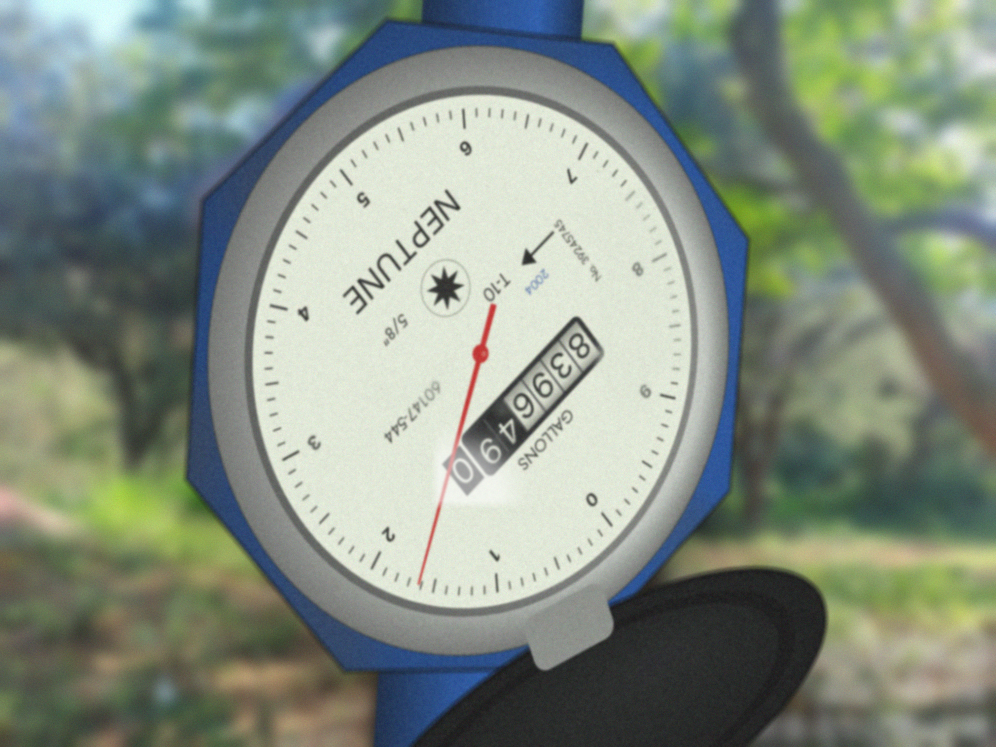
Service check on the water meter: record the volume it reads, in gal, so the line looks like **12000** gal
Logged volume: **8396491.6** gal
